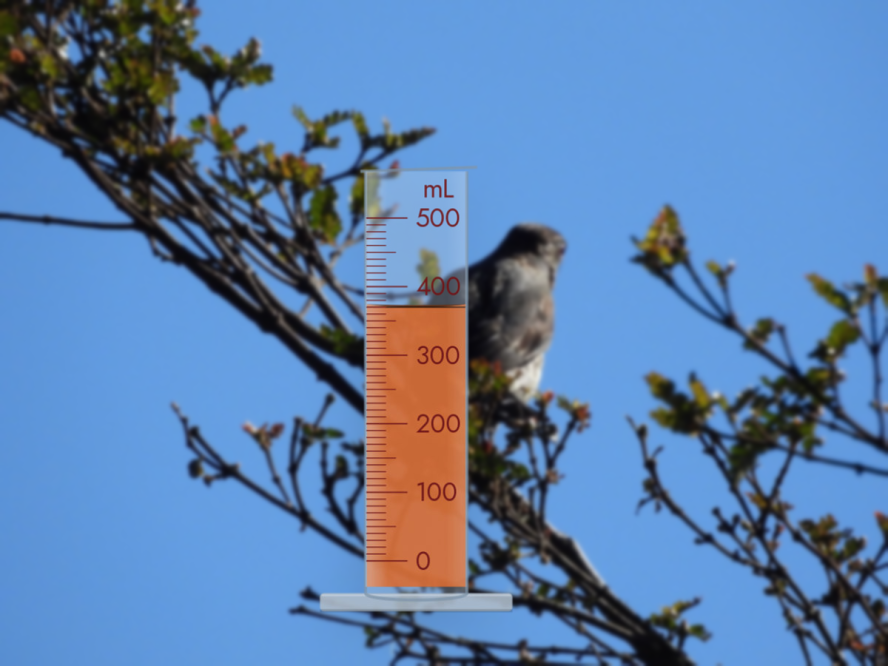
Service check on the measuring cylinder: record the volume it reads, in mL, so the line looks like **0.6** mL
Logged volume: **370** mL
